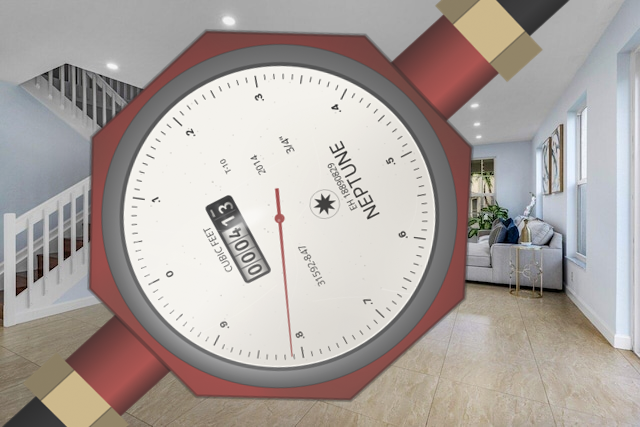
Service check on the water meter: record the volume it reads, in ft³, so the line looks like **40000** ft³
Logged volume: **412.81** ft³
